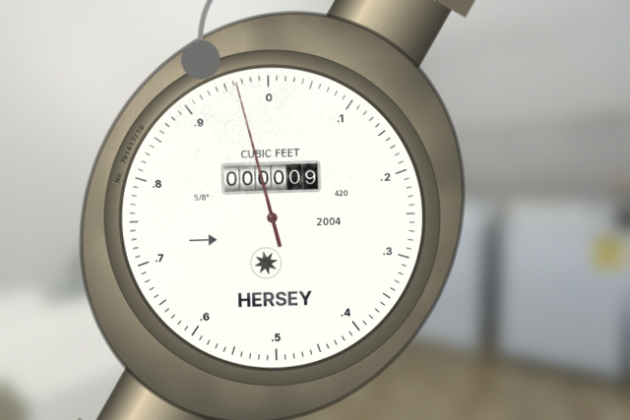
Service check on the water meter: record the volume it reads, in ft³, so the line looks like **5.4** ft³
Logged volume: **8.96** ft³
